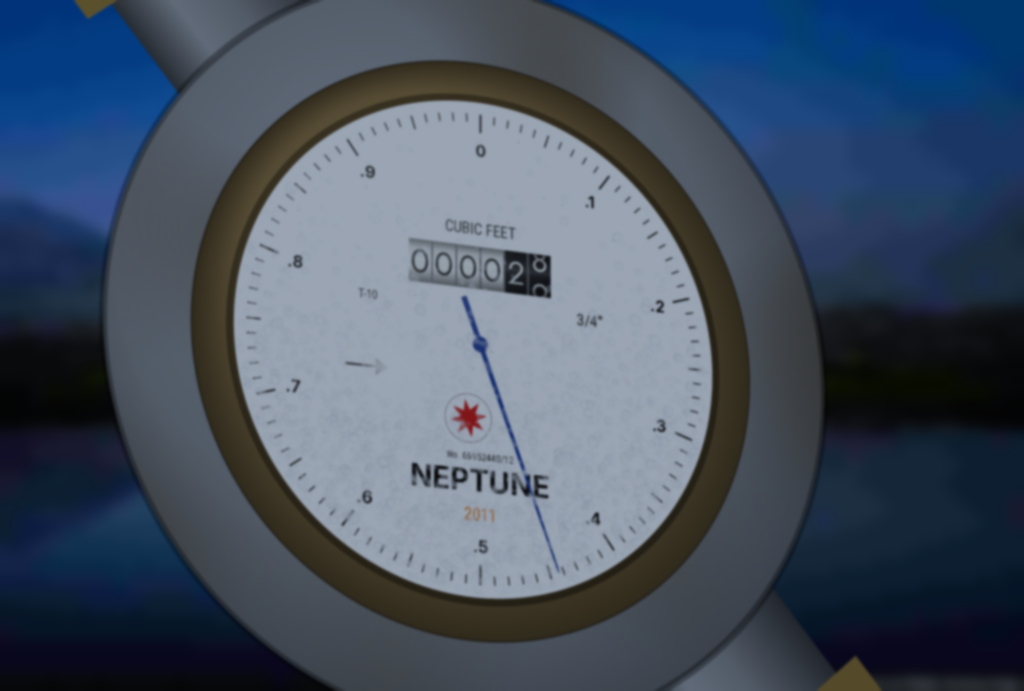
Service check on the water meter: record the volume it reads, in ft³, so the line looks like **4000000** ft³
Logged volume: **28.44** ft³
